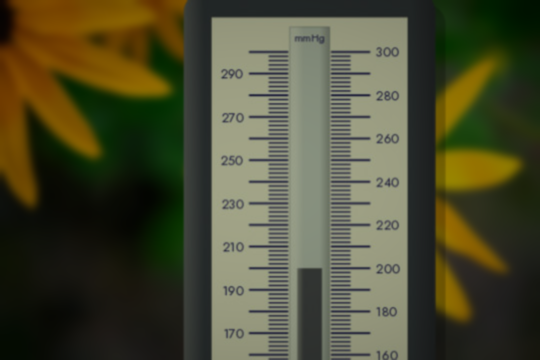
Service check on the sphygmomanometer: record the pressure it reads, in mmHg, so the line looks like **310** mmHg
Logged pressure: **200** mmHg
